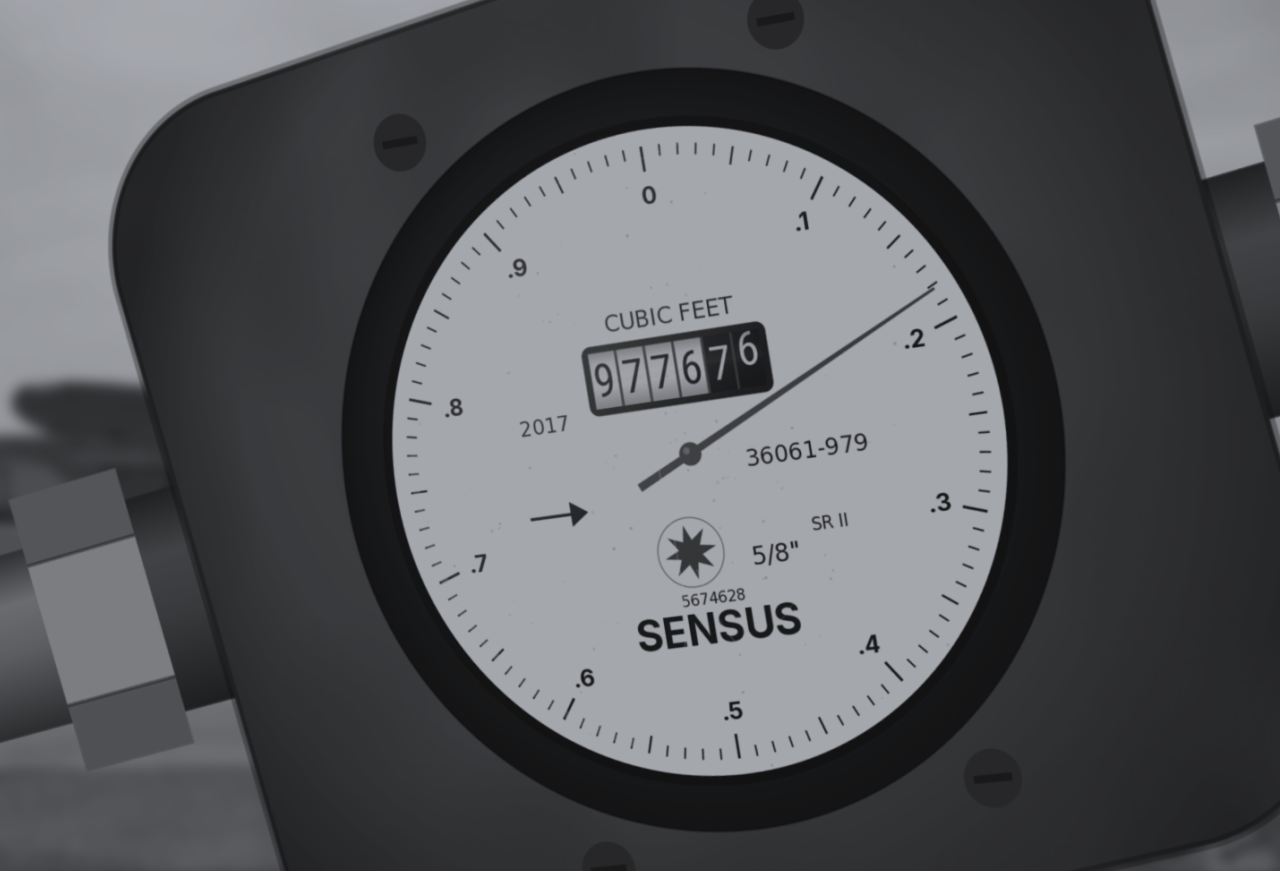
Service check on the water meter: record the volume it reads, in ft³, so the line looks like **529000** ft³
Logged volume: **977676.18** ft³
